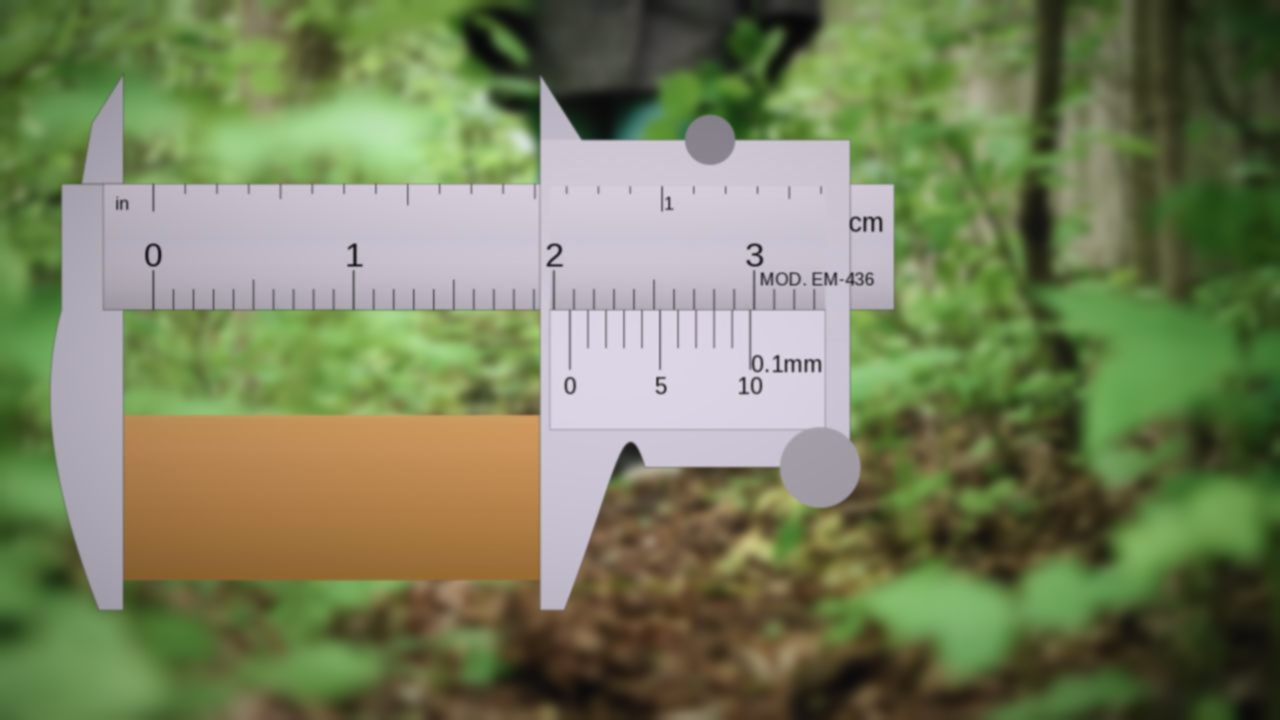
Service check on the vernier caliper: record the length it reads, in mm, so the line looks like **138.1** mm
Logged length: **20.8** mm
